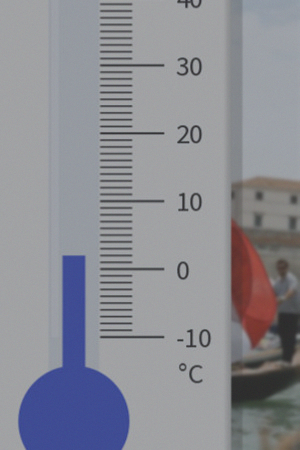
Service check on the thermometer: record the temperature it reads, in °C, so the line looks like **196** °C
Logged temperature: **2** °C
